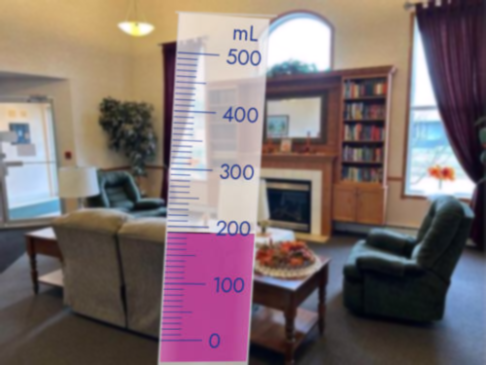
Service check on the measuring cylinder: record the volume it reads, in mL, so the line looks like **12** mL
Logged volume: **190** mL
